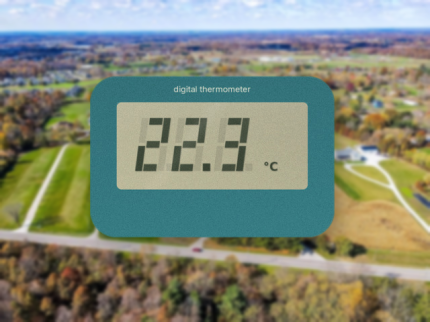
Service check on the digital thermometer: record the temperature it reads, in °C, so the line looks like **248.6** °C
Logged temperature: **22.3** °C
